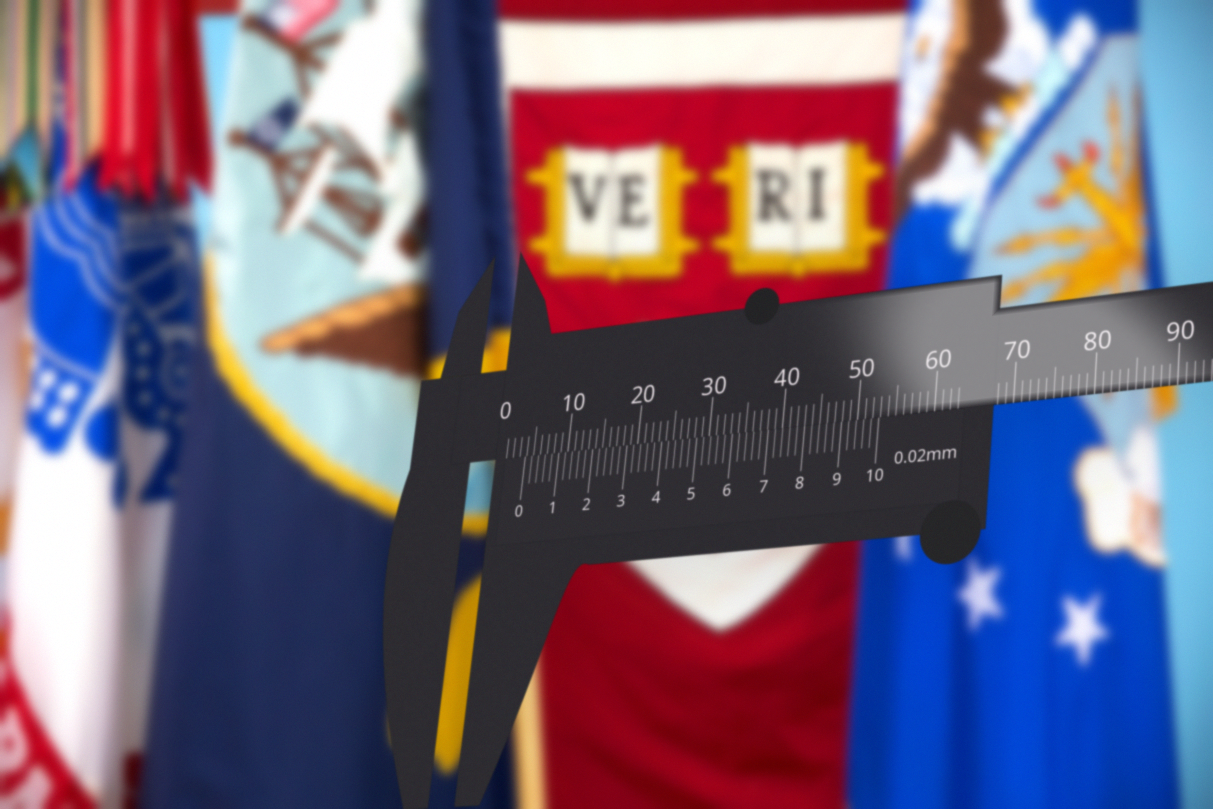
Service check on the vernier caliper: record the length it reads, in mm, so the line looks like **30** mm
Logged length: **3.8** mm
